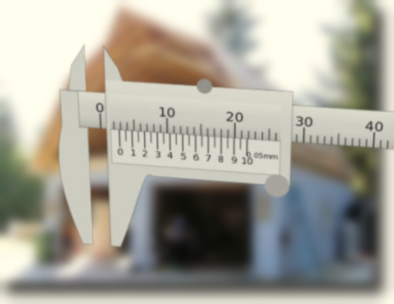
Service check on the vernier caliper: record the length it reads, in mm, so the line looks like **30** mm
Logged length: **2.8** mm
